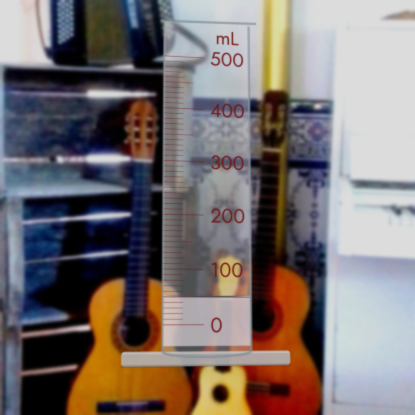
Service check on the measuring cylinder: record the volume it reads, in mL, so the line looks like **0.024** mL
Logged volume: **50** mL
